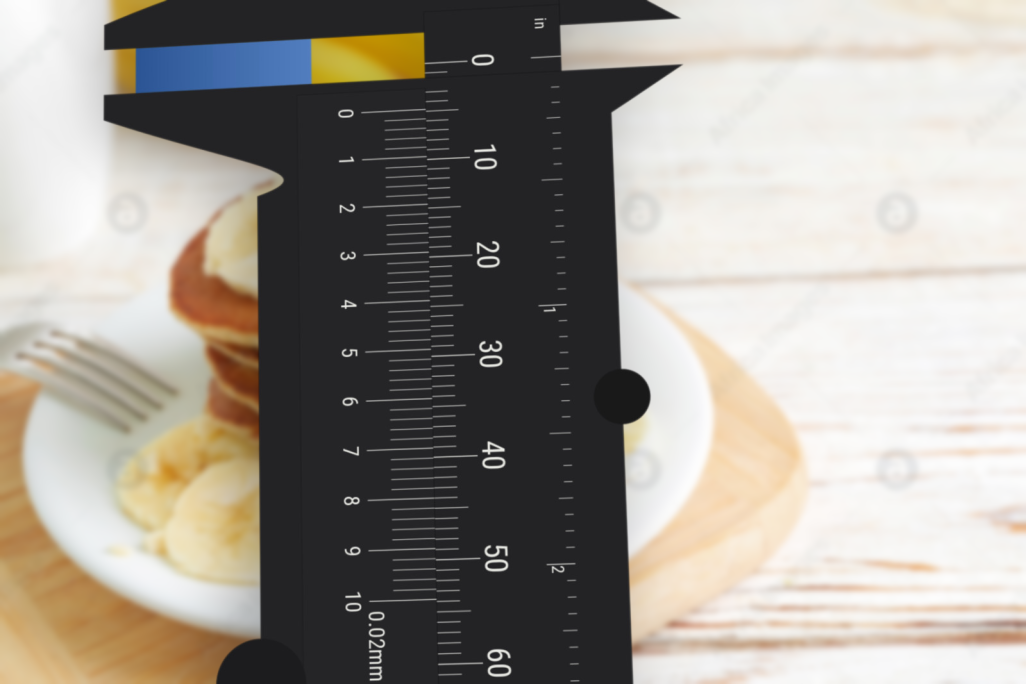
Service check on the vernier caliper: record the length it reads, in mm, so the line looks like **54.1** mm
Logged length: **4.8** mm
